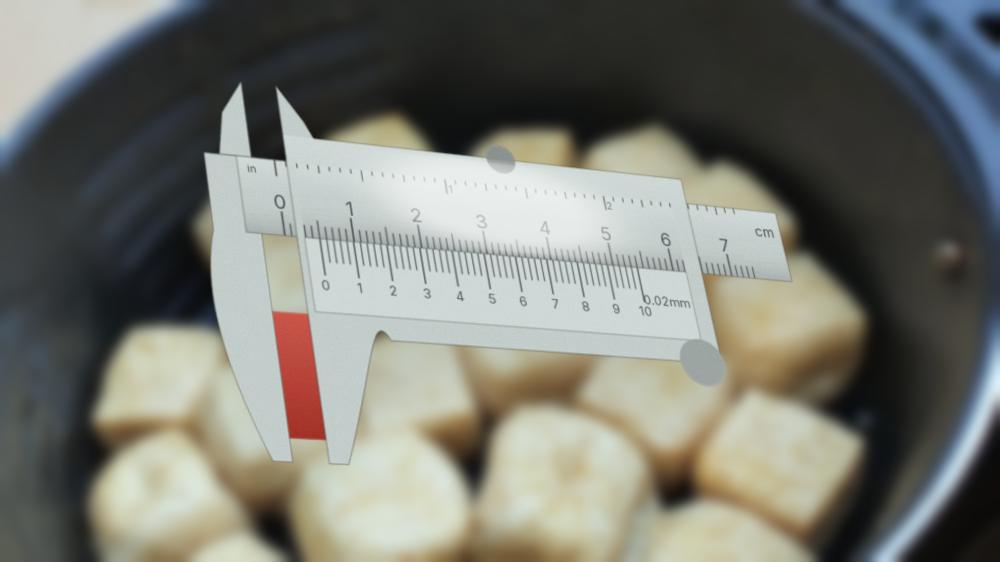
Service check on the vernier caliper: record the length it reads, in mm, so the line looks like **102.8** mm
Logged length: **5.0** mm
